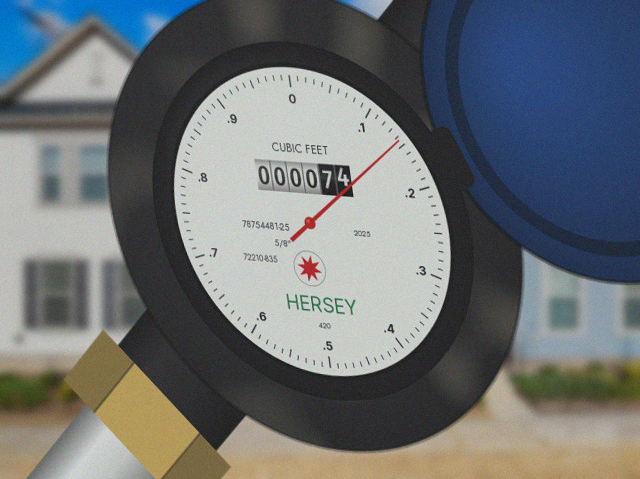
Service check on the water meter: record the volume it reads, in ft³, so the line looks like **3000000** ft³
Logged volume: **74.14** ft³
